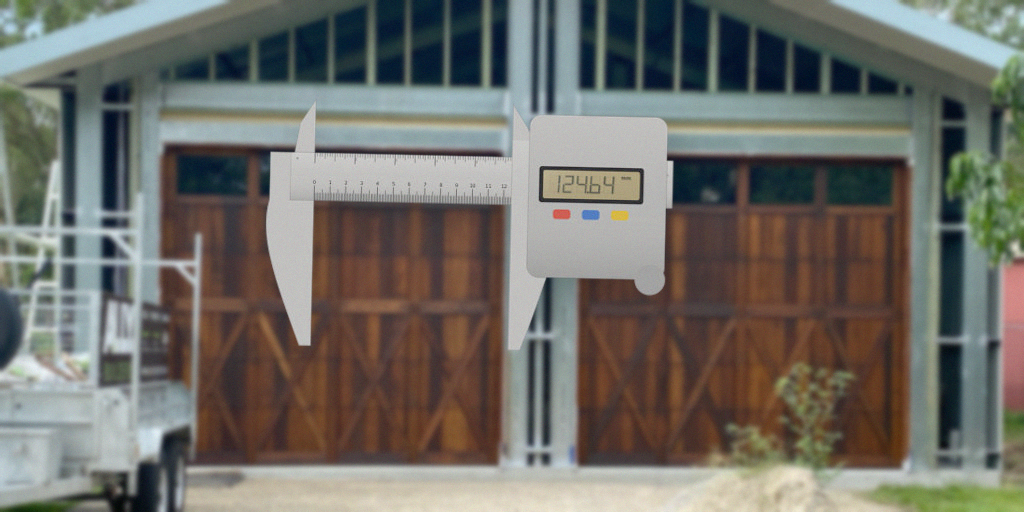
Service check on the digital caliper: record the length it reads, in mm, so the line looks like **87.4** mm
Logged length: **124.64** mm
